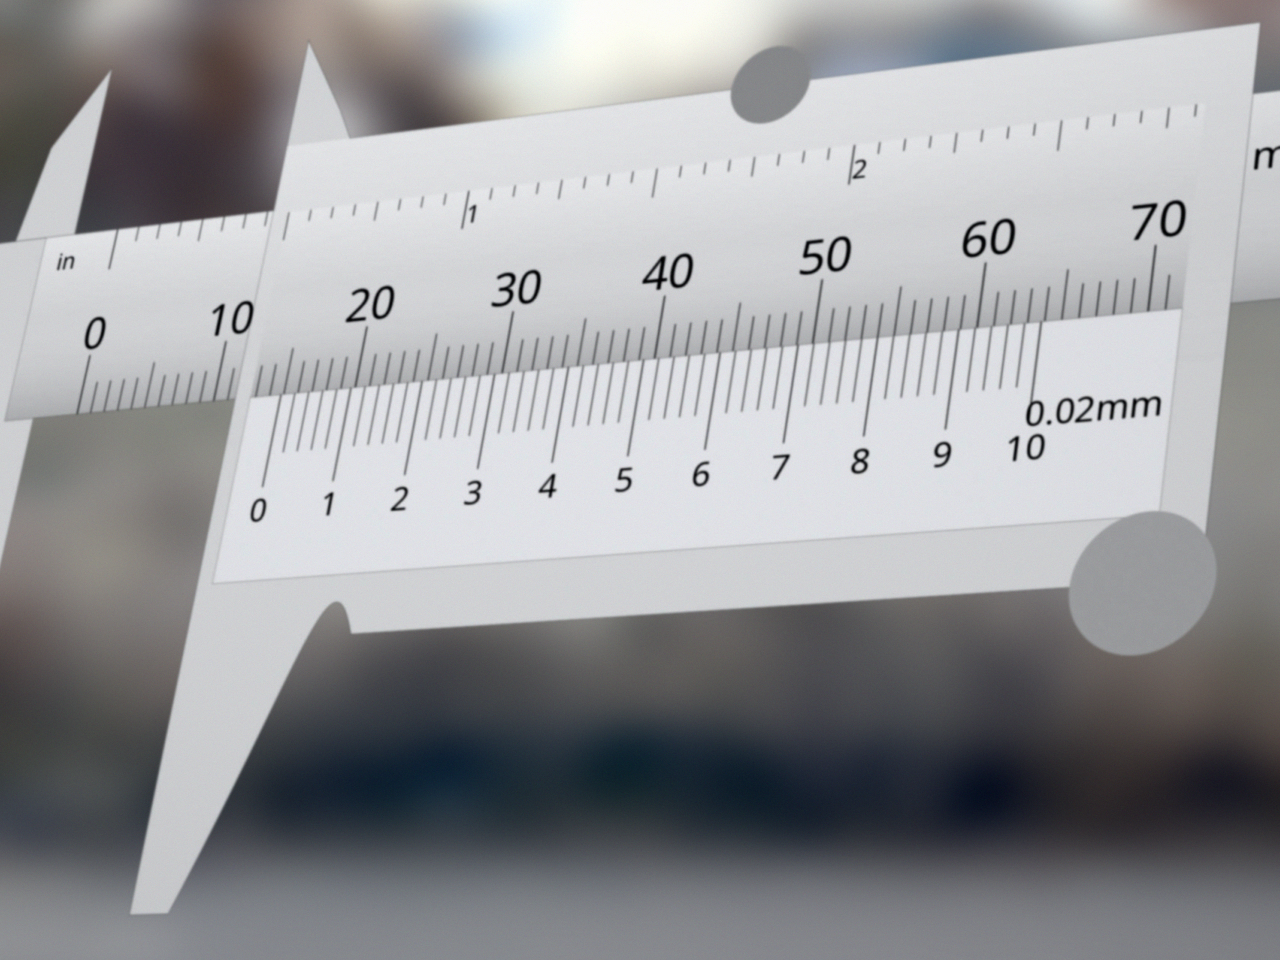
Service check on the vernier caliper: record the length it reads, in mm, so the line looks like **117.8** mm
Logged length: **14.8** mm
